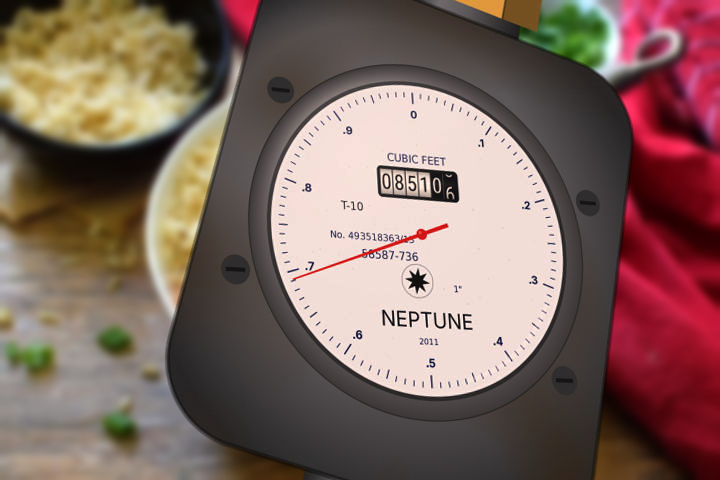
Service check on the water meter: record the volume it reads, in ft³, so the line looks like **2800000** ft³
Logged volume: **85105.69** ft³
